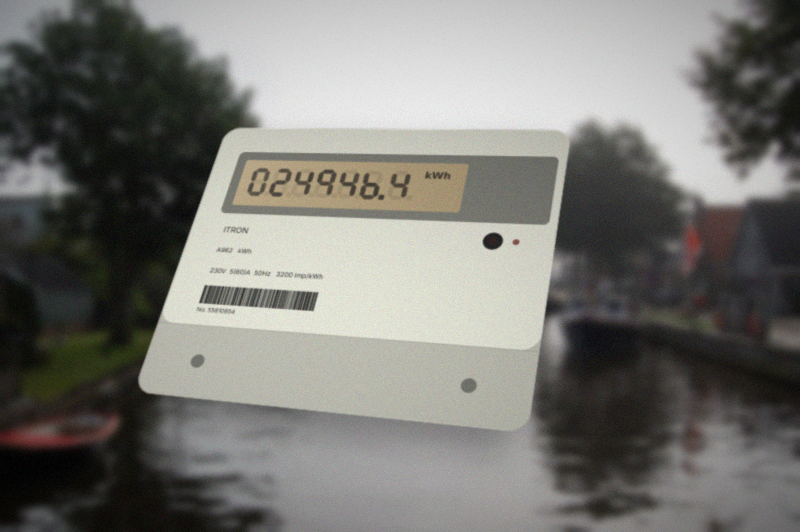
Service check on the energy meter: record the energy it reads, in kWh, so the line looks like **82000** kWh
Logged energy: **24946.4** kWh
